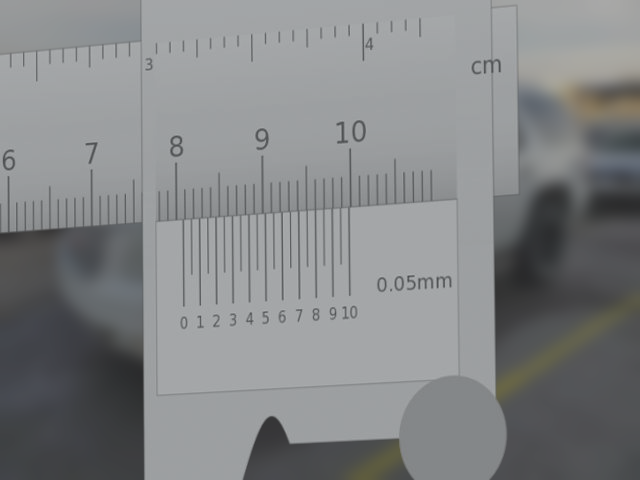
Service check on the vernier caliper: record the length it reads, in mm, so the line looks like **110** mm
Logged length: **80.8** mm
